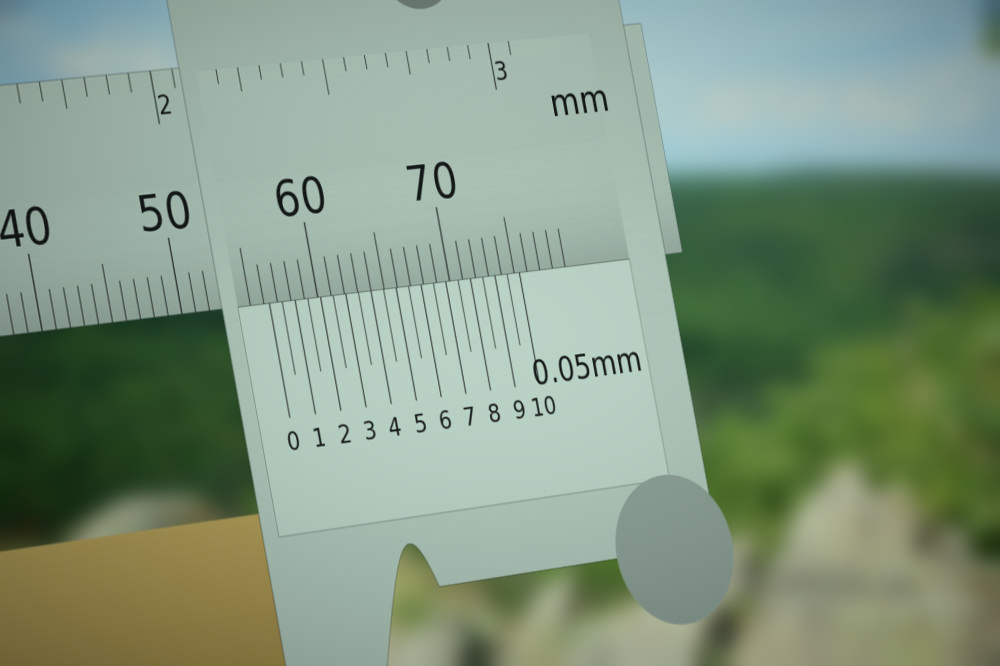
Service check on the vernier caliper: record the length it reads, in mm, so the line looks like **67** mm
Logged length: **56.4** mm
